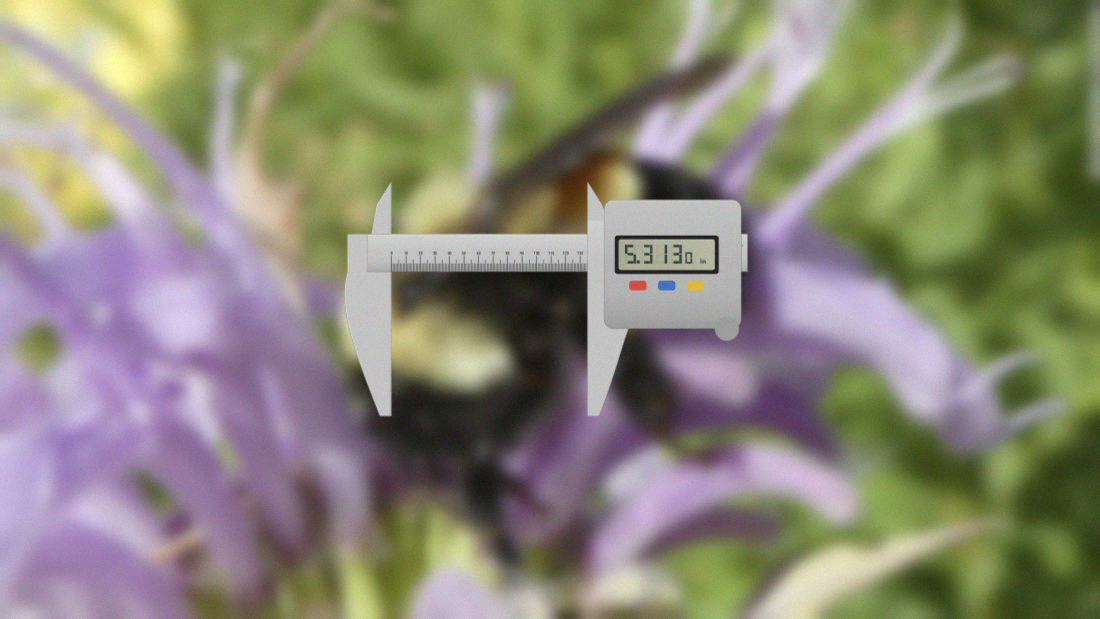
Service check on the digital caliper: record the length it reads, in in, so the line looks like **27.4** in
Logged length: **5.3130** in
